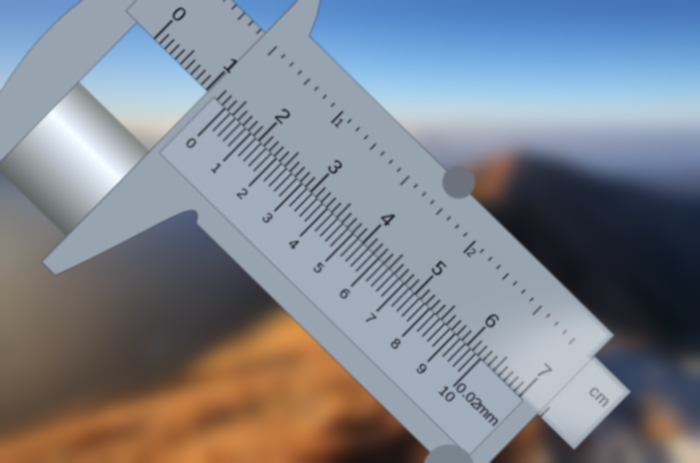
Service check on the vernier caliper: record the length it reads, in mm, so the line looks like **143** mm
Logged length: **13.6** mm
